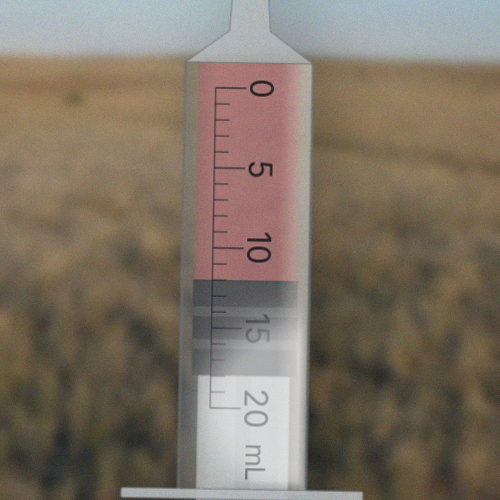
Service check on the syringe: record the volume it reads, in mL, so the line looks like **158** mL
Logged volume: **12** mL
